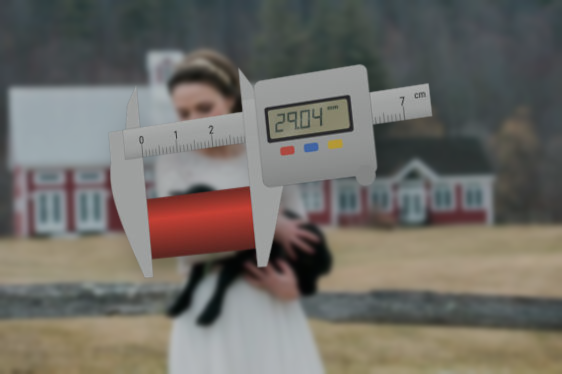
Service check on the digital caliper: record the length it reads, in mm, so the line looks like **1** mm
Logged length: **29.04** mm
